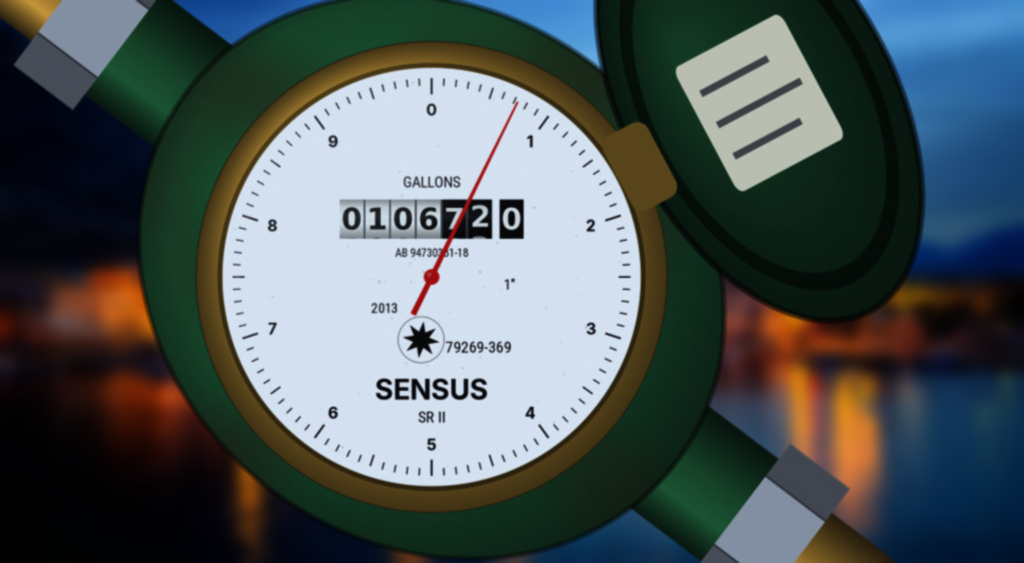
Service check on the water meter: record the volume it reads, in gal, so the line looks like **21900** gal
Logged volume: **106720.7** gal
